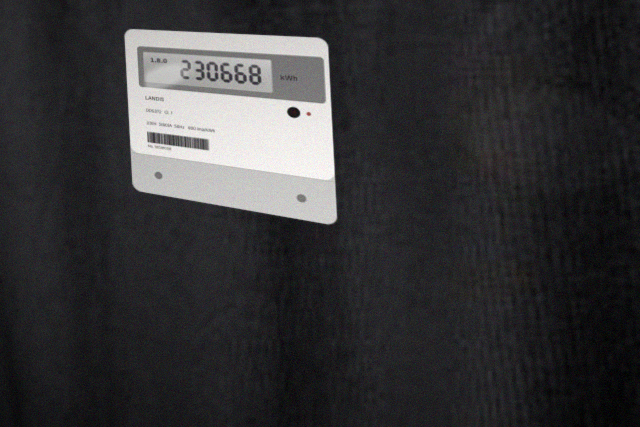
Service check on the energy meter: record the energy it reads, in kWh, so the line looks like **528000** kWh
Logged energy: **230668** kWh
